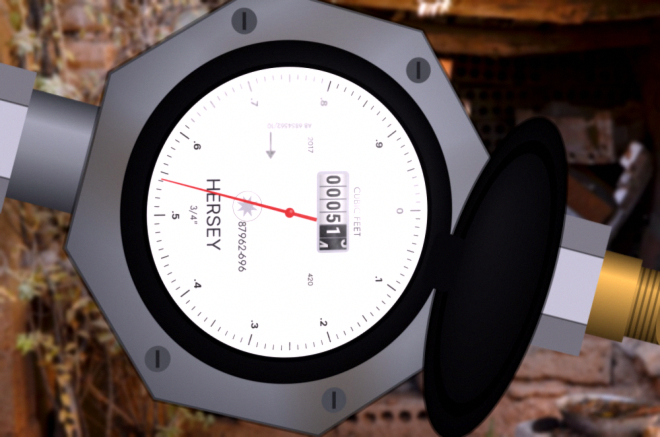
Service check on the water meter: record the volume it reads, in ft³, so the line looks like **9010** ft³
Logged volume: **513.54** ft³
